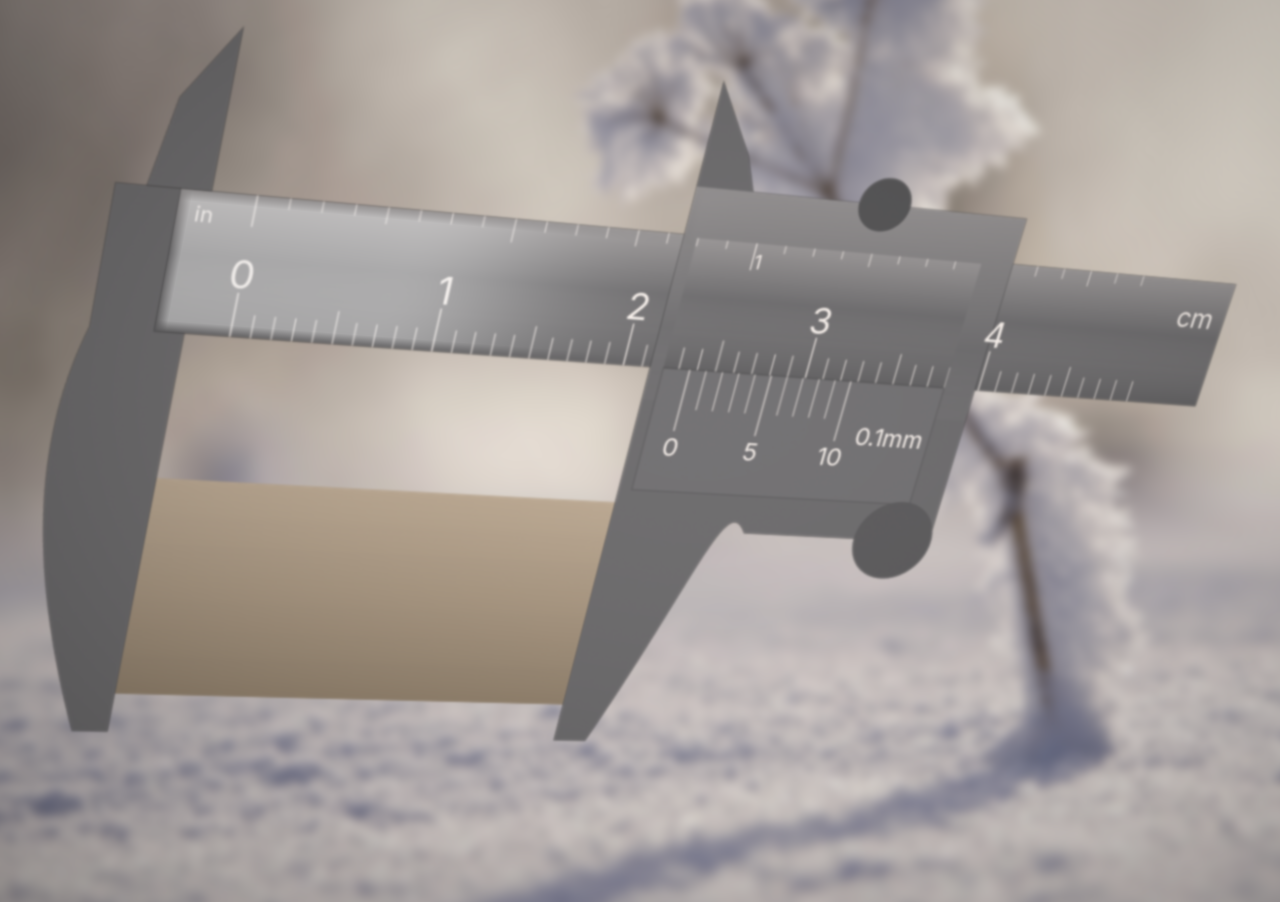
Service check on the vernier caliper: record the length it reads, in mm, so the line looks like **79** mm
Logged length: **23.6** mm
